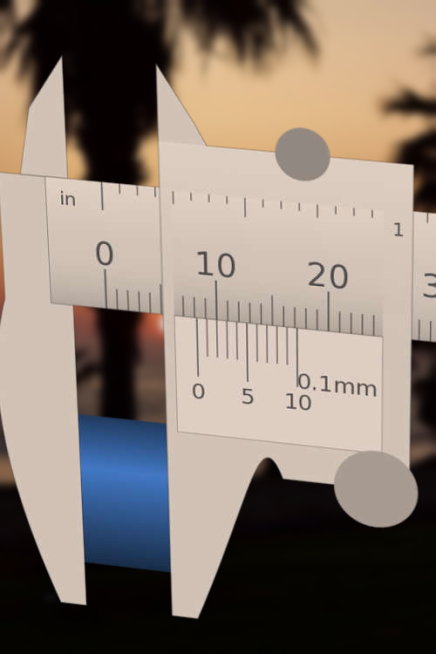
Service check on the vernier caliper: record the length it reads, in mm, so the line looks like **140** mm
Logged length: **8.2** mm
